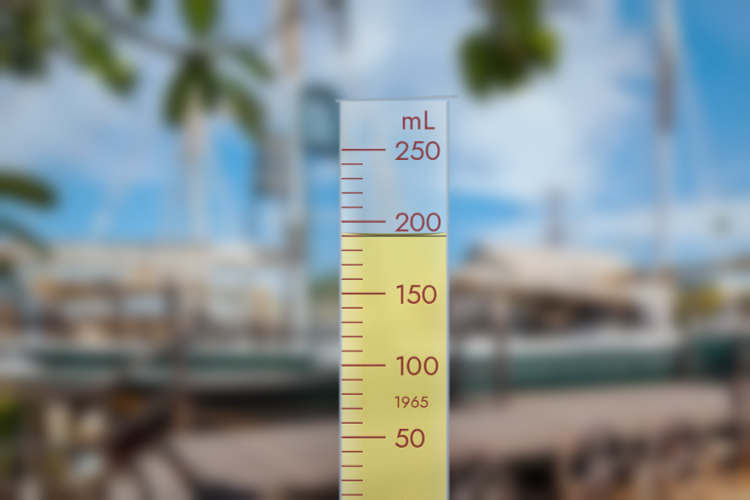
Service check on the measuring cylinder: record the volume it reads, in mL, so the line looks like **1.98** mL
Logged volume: **190** mL
